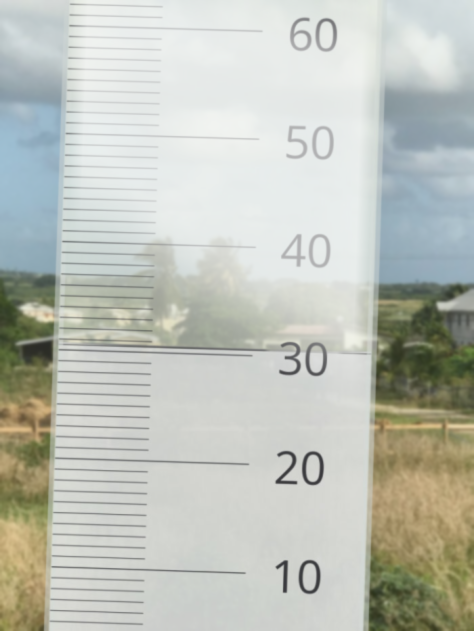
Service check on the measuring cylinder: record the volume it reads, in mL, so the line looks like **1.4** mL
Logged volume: **30.5** mL
